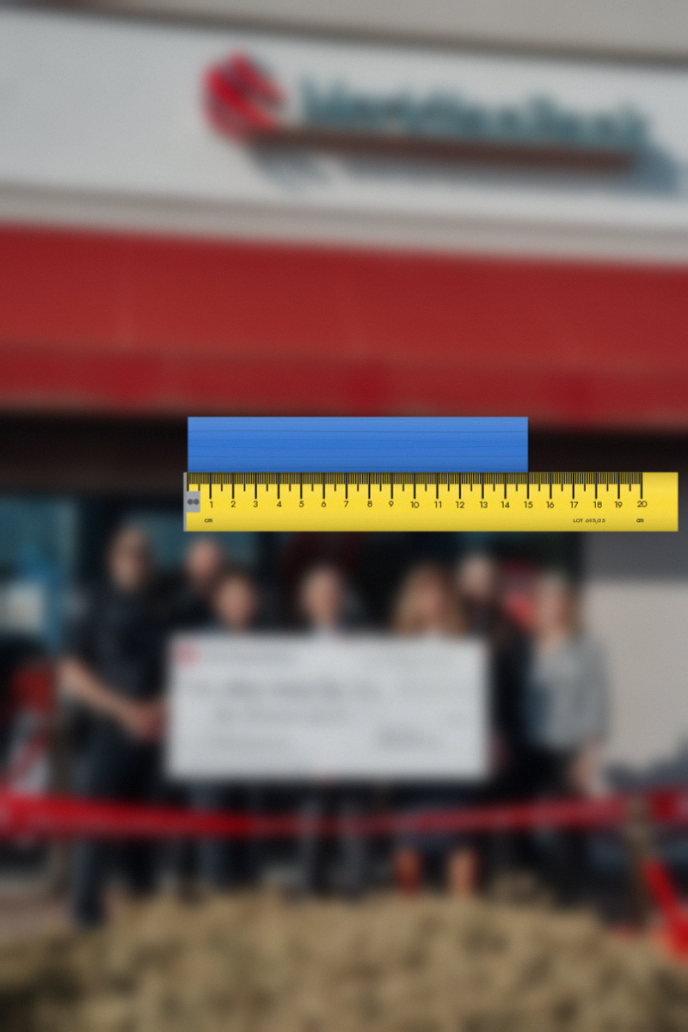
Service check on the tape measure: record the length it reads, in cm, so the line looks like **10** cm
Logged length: **15** cm
